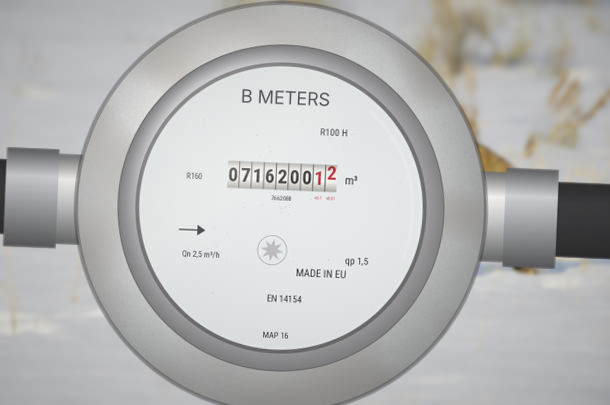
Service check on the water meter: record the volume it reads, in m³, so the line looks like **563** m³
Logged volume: **716200.12** m³
